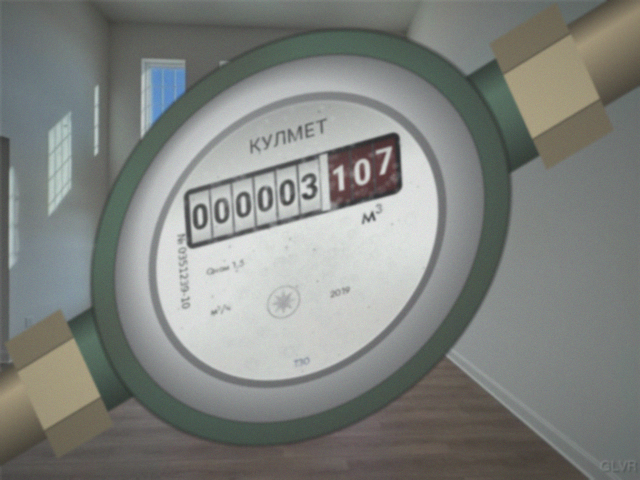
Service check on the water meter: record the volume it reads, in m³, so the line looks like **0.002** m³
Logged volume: **3.107** m³
